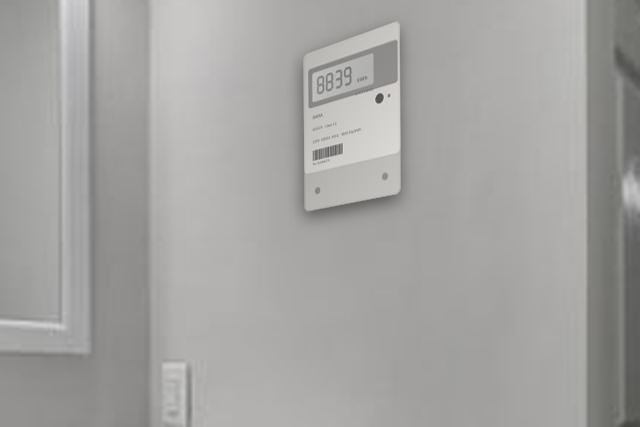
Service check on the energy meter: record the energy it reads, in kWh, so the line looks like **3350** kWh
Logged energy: **8839** kWh
